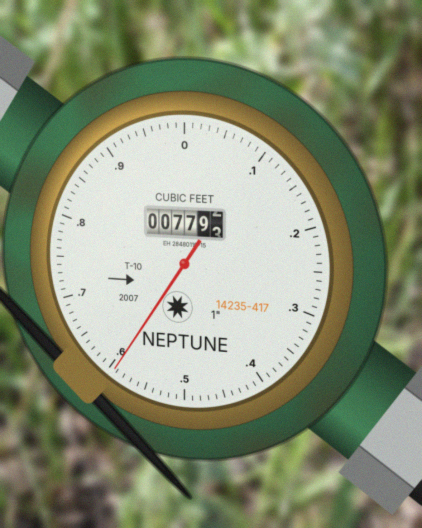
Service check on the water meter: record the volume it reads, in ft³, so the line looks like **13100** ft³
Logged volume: **7792.59** ft³
